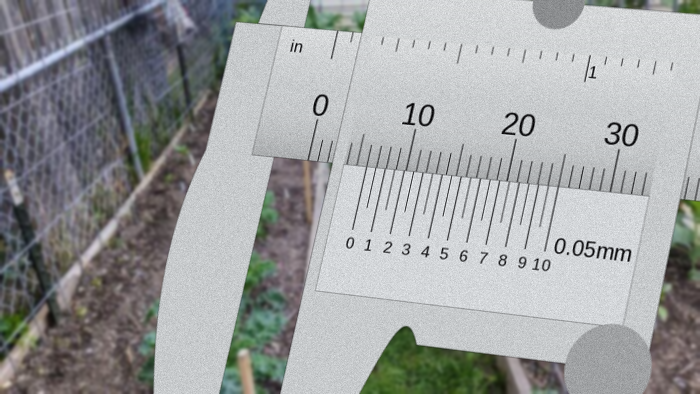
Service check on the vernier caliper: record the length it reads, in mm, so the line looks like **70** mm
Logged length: **6.0** mm
